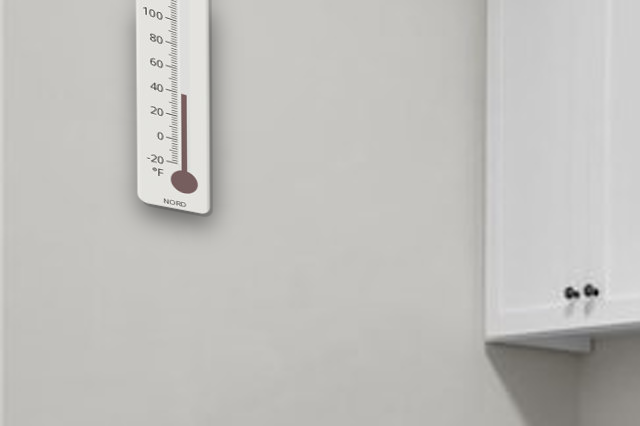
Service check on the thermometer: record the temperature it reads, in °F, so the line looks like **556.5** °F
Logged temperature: **40** °F
